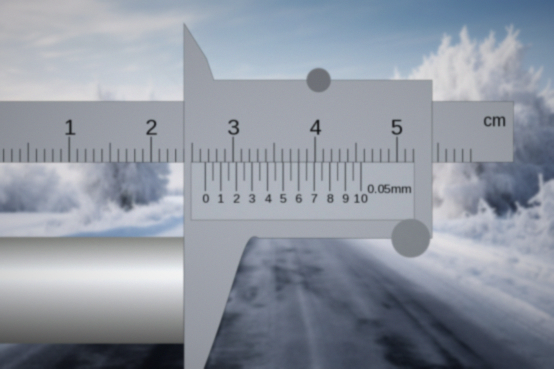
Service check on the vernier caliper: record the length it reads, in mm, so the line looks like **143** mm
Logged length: **26.6** mm
